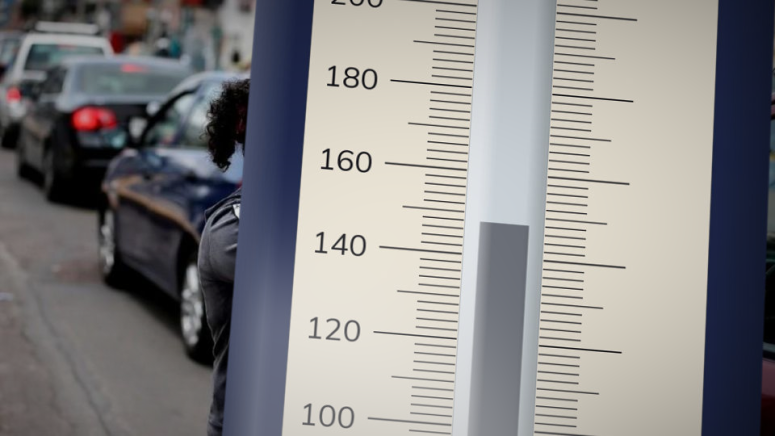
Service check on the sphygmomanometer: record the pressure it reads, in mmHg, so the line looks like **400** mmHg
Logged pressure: **148** mmHg
